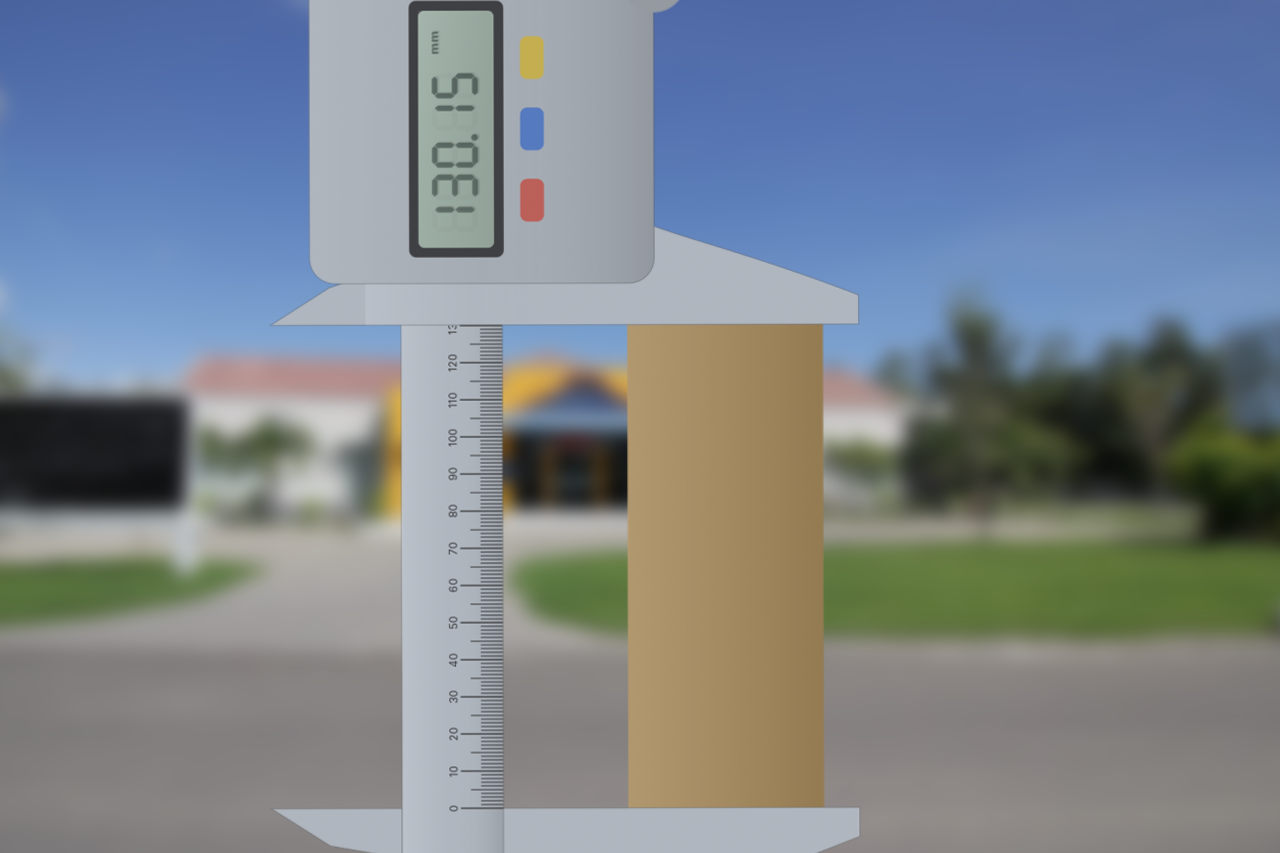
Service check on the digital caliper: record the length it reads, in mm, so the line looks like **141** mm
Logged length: **130.15** mm
